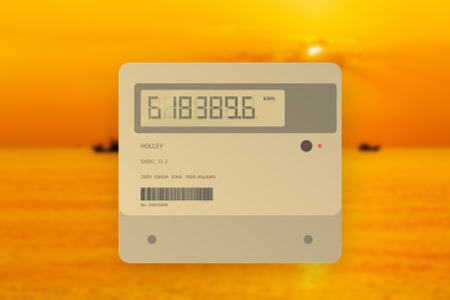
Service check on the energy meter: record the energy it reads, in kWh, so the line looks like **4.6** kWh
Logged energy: **618389.6** kWh
